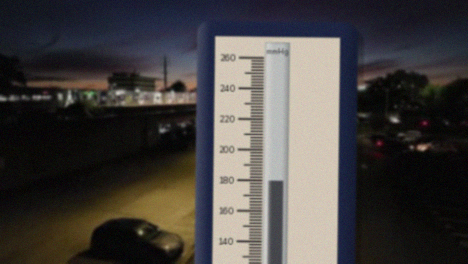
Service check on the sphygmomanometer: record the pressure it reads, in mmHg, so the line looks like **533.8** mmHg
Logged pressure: **180** mmHg
